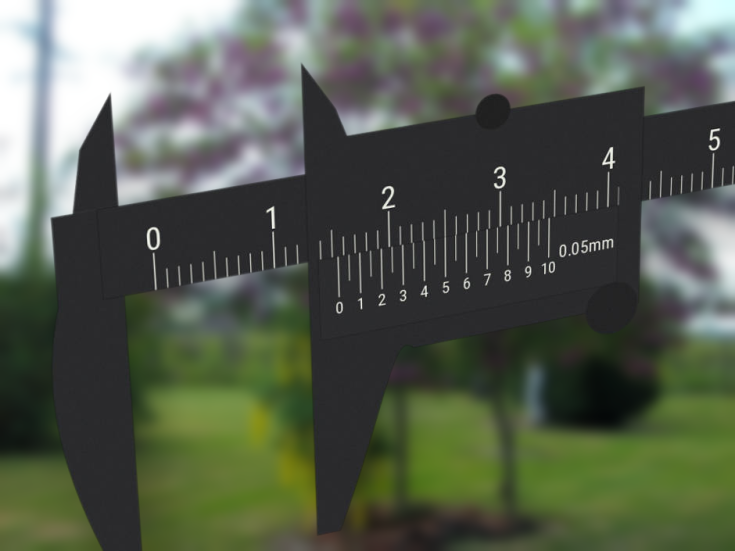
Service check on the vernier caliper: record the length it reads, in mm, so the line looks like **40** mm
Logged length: **15.5** mm
